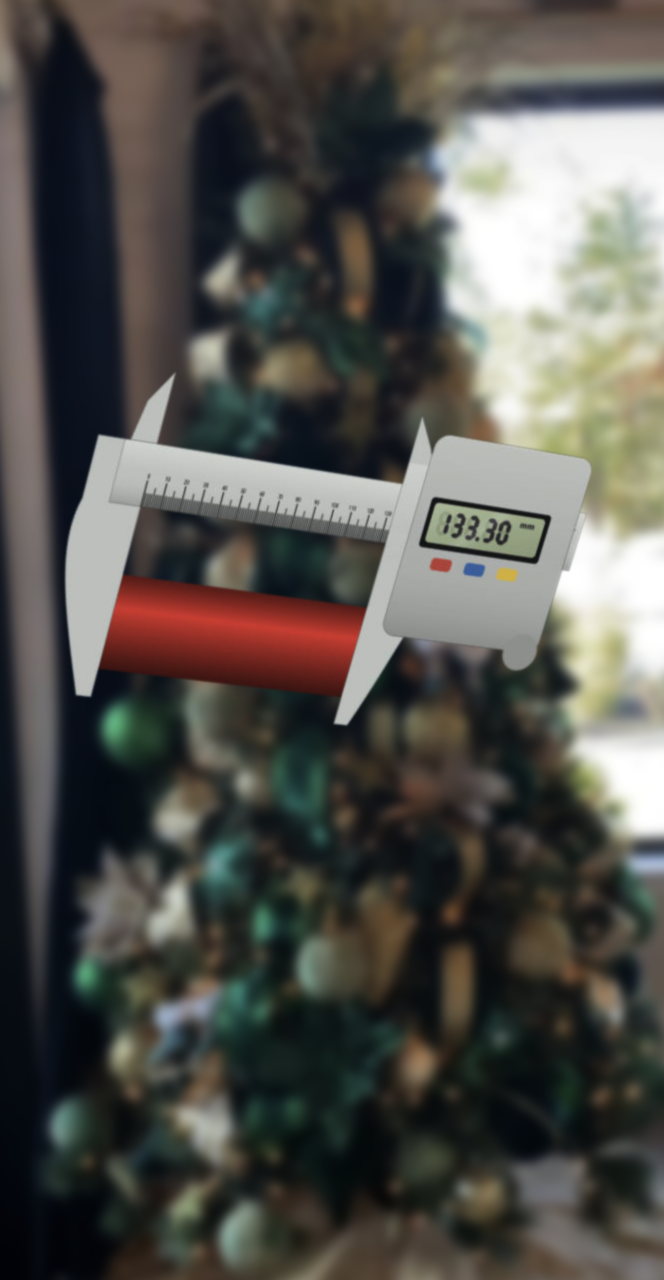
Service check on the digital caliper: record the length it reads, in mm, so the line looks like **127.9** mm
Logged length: **133.30** mm
